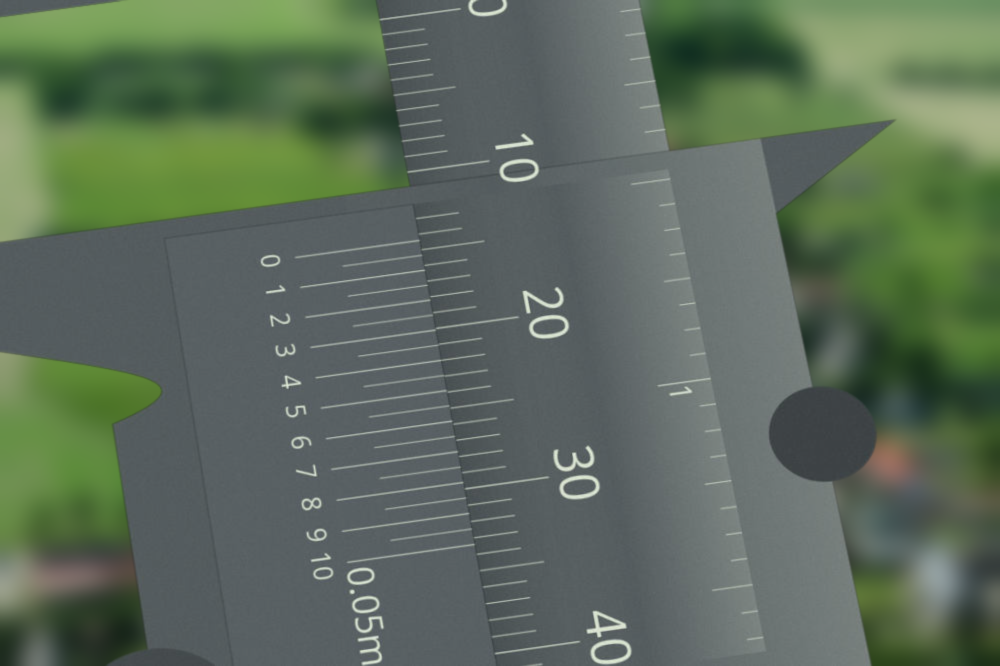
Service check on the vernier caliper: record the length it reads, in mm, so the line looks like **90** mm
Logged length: **14.4** mm
